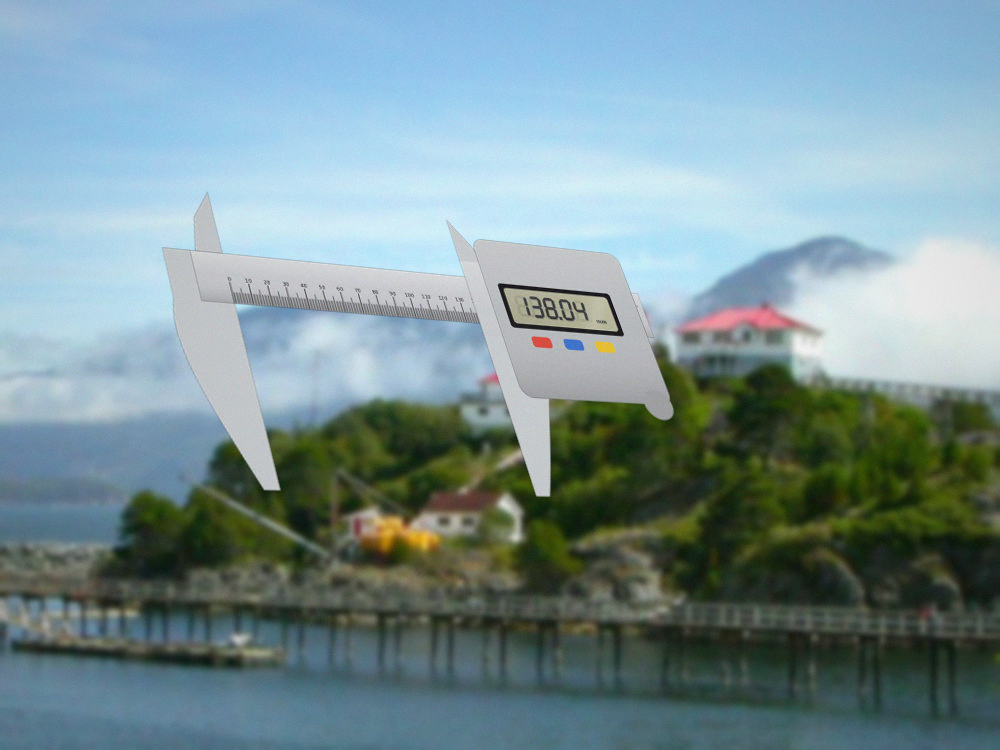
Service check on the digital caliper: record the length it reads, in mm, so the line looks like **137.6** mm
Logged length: **138.04** mm
